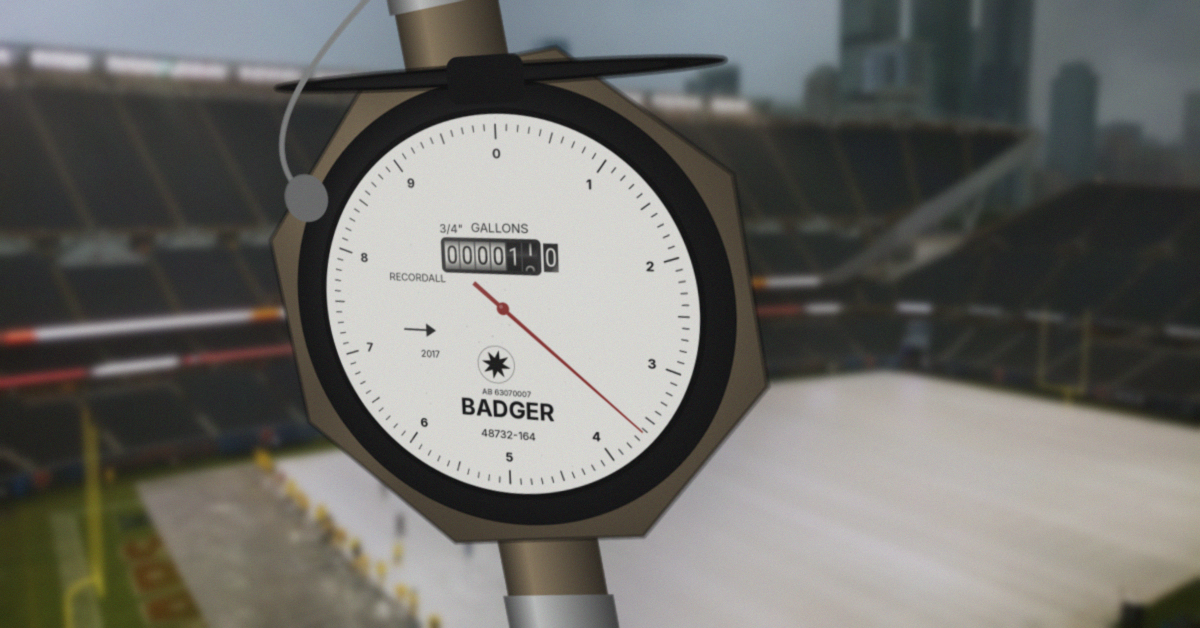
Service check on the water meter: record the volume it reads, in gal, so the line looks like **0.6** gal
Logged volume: **113.6** gal
